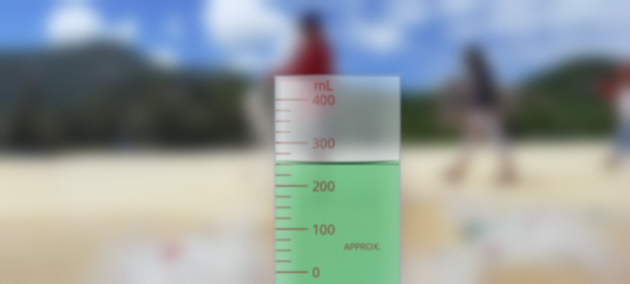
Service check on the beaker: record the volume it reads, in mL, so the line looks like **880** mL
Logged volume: **250** mL
